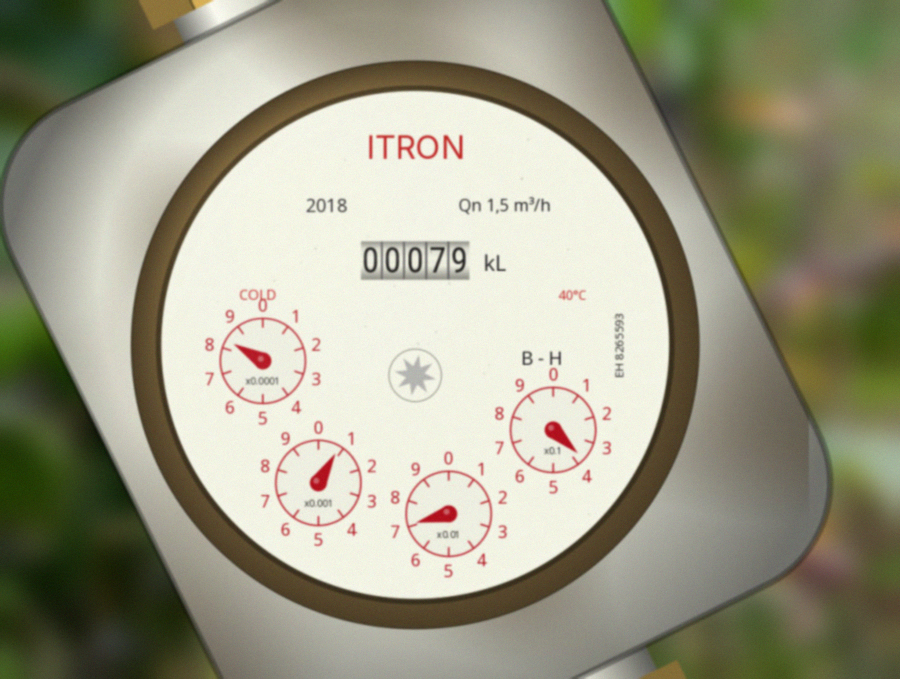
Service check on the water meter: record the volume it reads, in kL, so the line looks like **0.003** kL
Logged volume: **79.3708** kL
